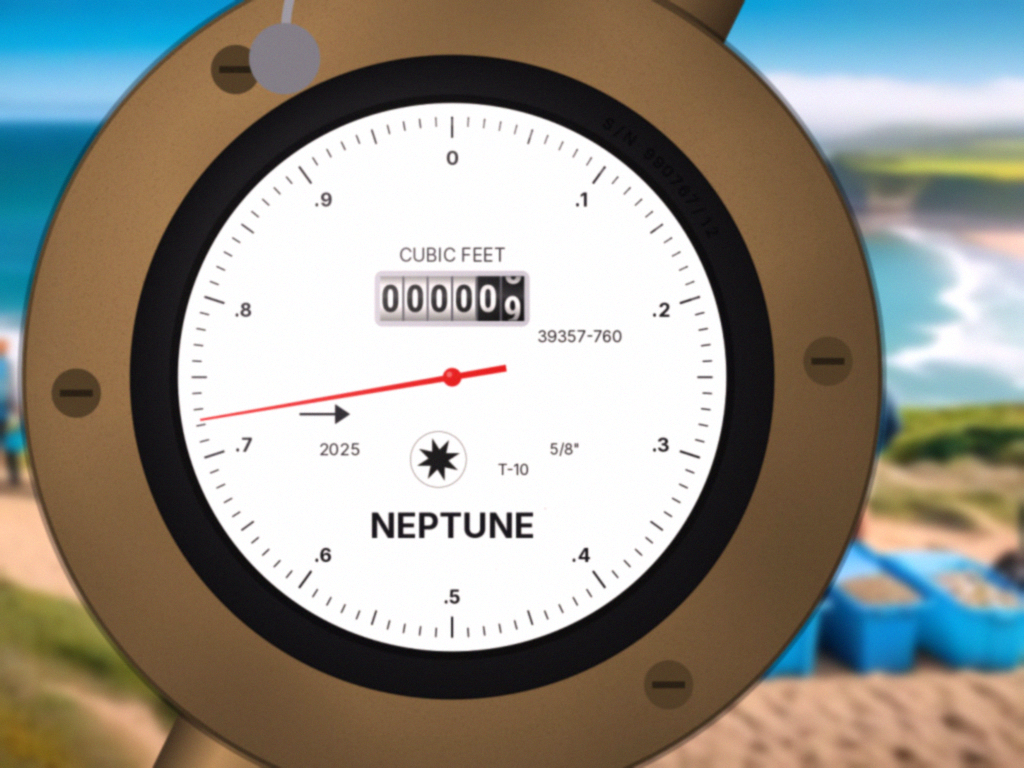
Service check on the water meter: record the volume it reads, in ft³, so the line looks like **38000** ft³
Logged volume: **8.72** ft³
